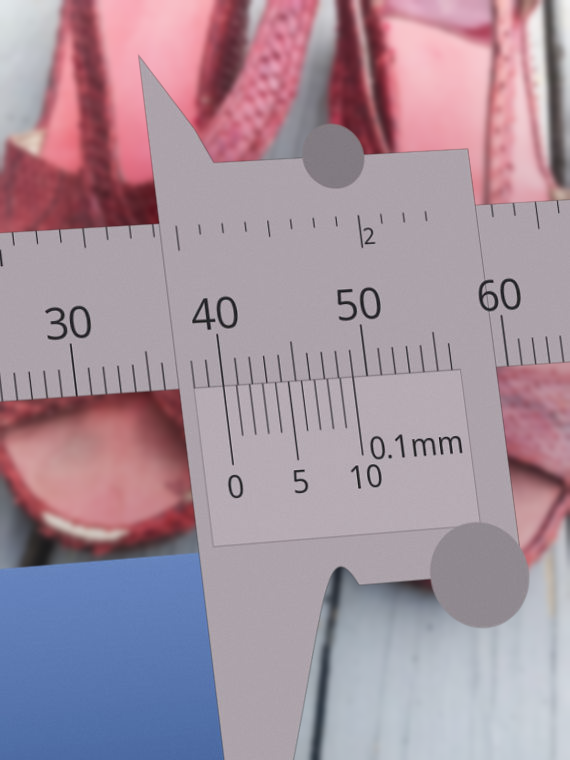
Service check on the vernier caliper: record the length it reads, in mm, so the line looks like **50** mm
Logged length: **40.0** mm
